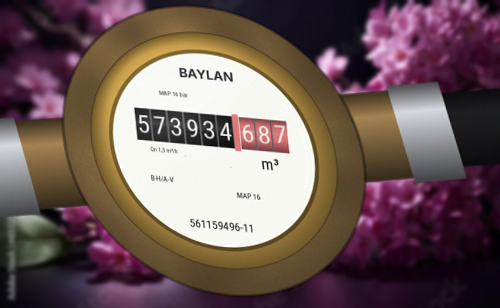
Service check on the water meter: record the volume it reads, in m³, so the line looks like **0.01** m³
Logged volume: **573934.687** m³
